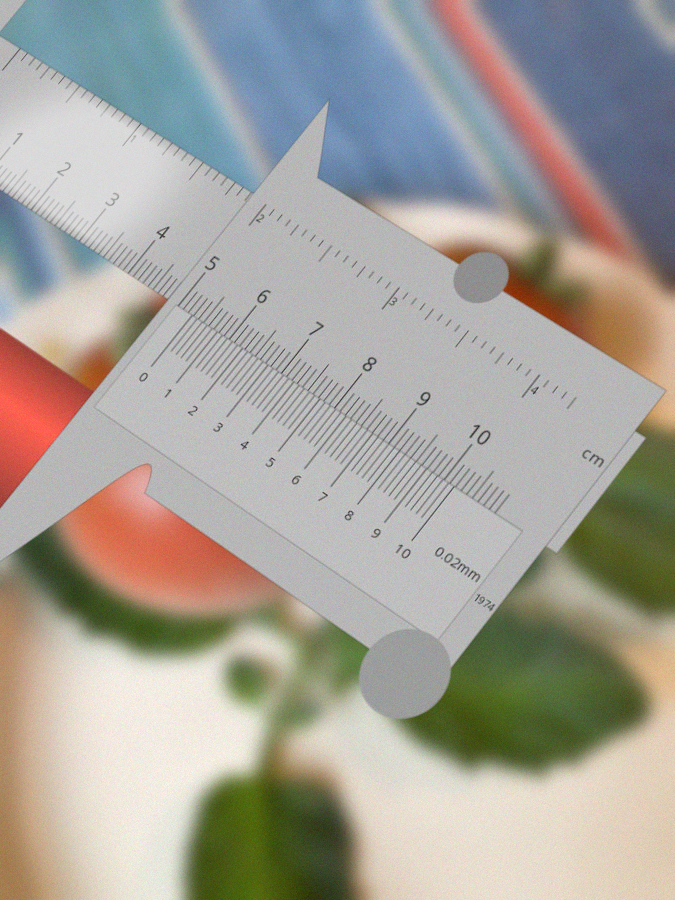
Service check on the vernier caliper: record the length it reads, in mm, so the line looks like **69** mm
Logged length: **52.8** mm
